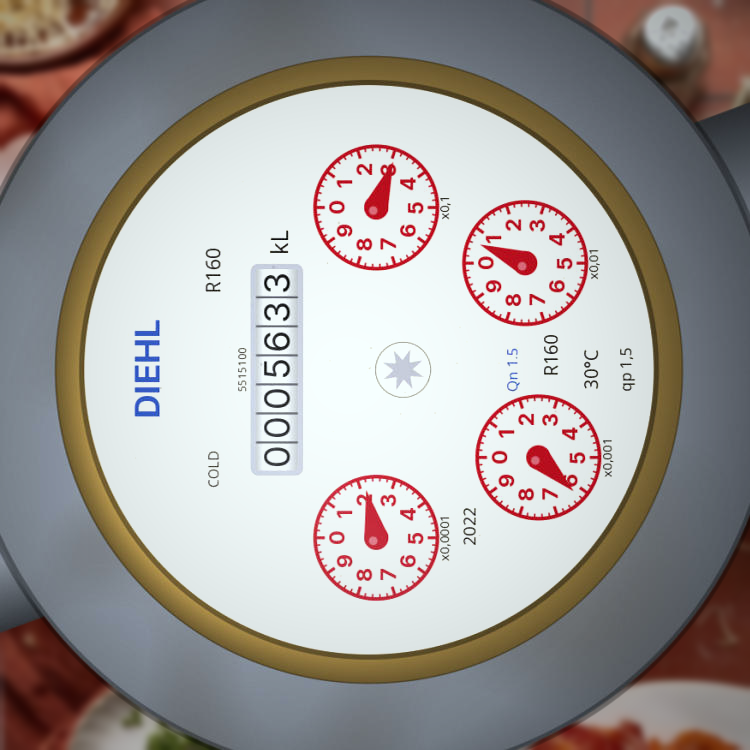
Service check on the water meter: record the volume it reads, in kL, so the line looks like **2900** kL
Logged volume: **5633.3062** kL
